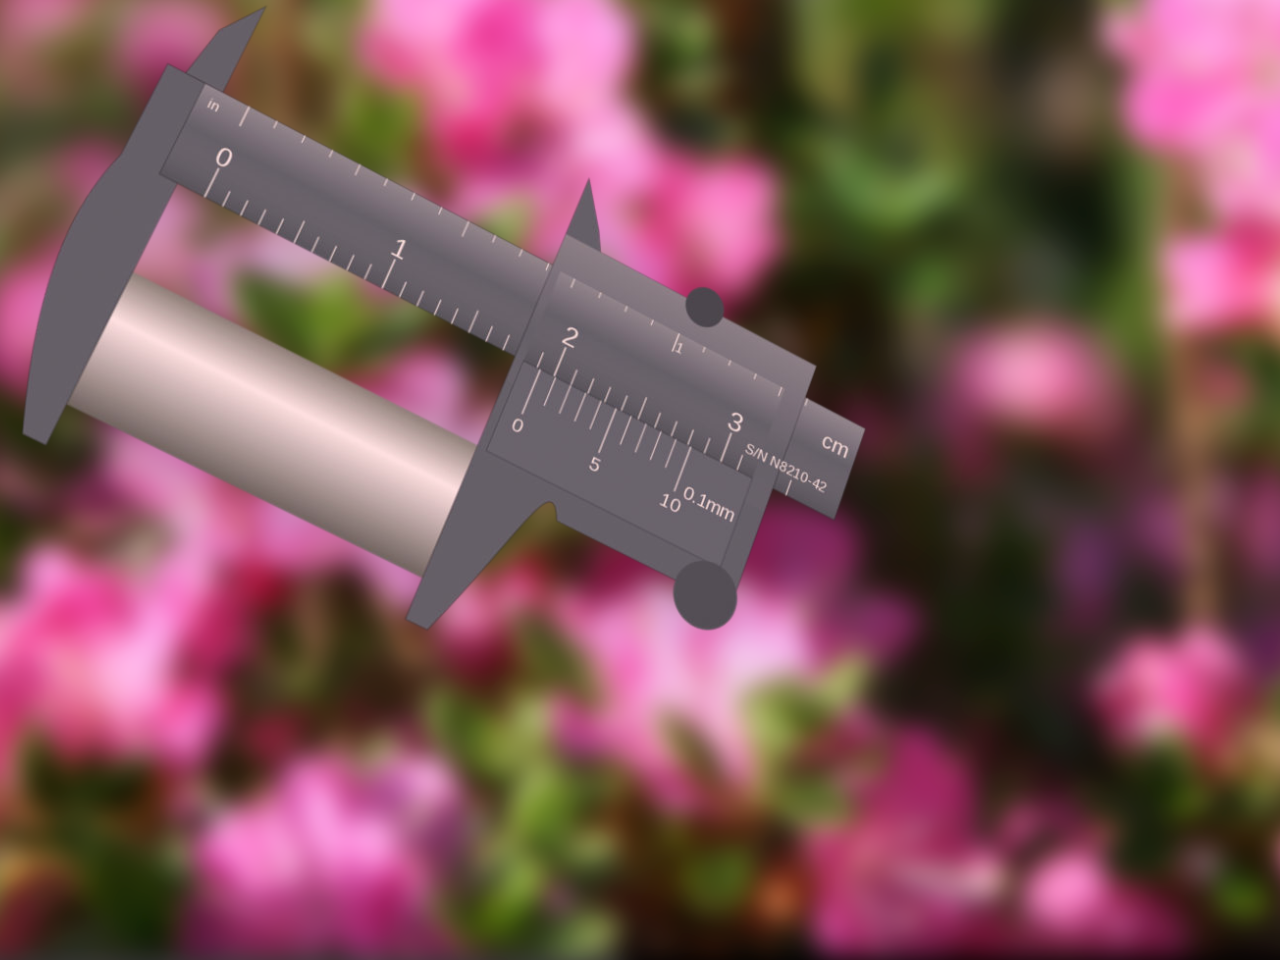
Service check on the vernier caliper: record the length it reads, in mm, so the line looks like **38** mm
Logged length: **19.2** mm
